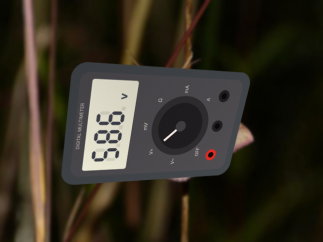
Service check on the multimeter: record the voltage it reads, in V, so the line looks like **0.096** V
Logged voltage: **586** V
